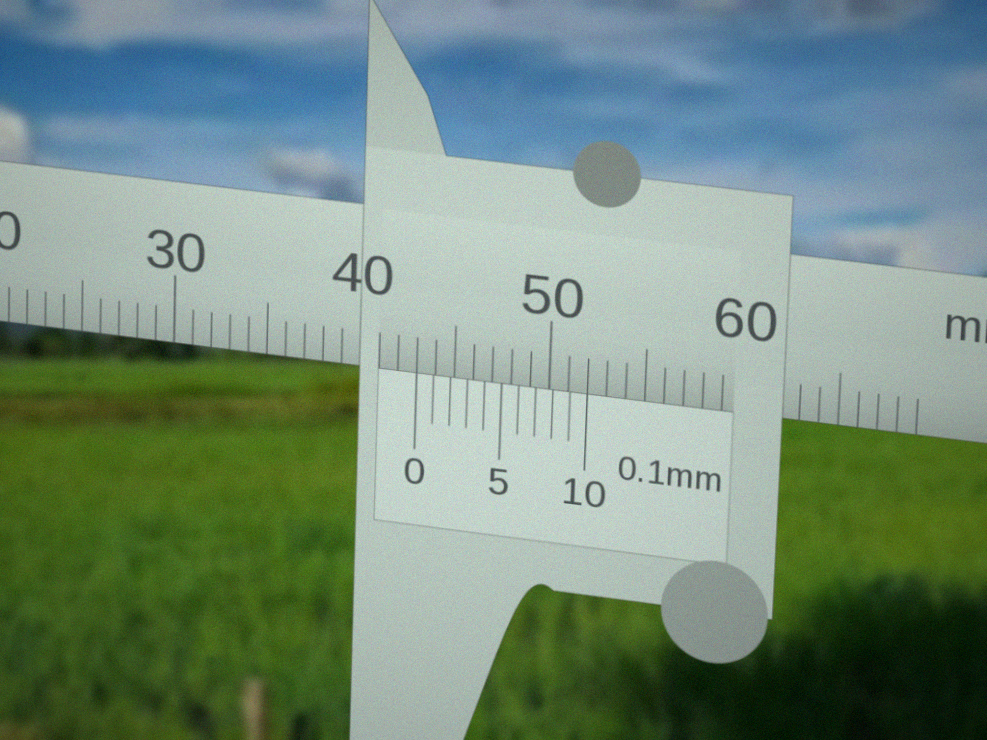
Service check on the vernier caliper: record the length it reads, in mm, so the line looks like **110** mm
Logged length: **43.0** mm
